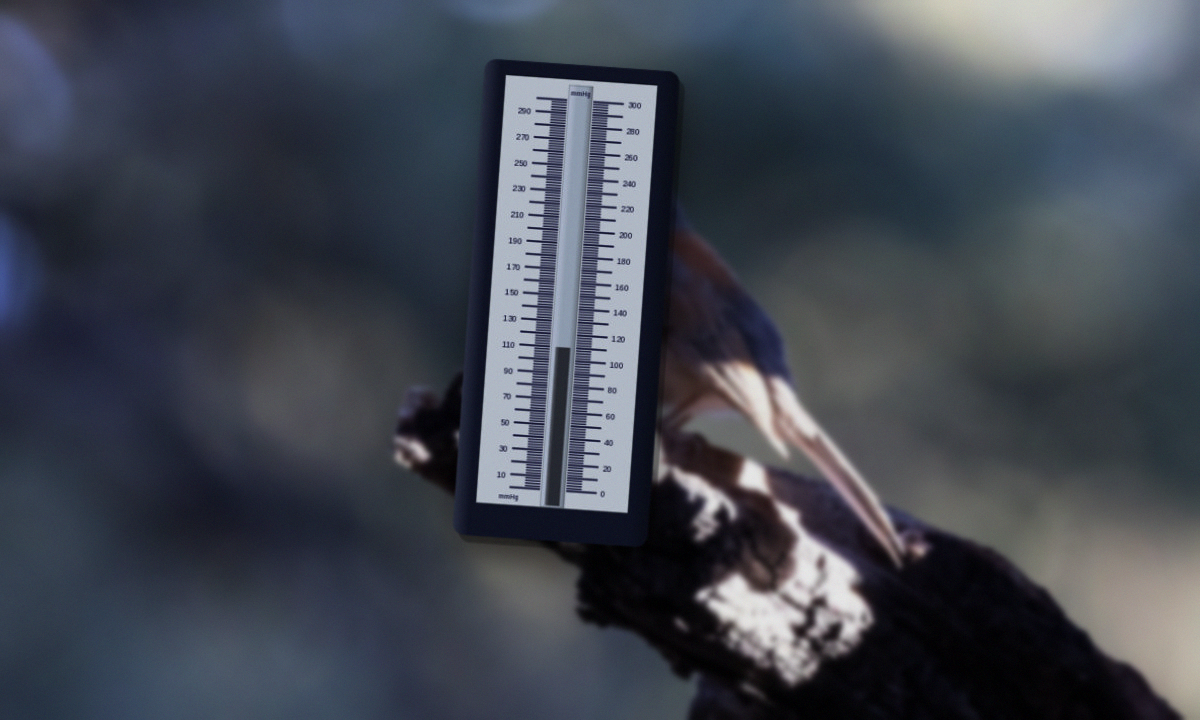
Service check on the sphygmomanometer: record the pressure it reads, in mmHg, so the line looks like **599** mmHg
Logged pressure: **110** mmHg
